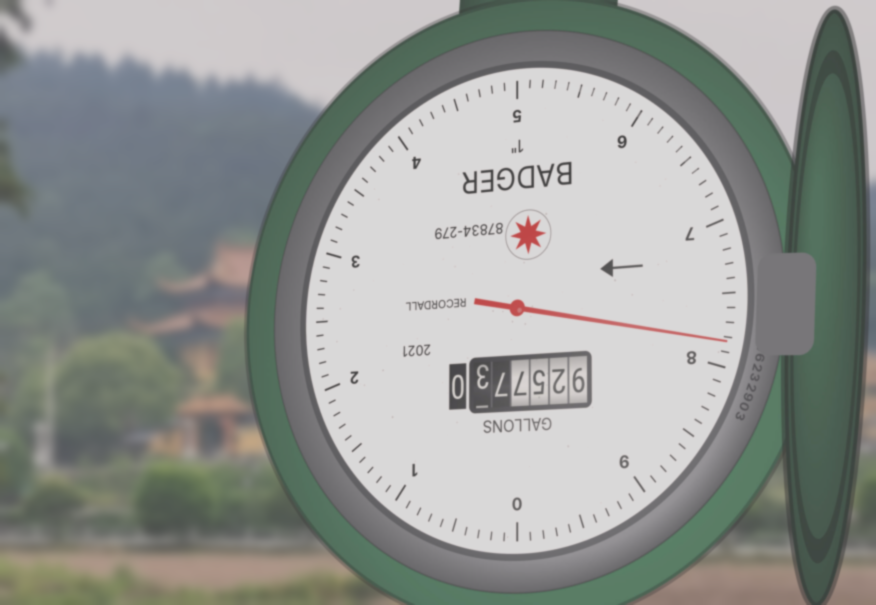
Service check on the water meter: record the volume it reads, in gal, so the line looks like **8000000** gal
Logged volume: **9257727.8** gal
